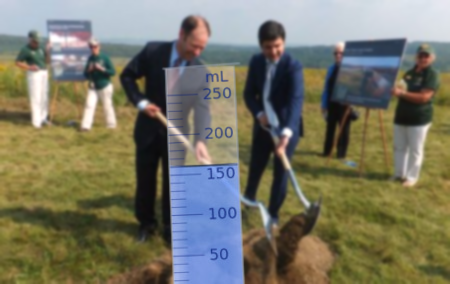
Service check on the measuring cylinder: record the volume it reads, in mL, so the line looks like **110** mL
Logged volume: **160** mL
